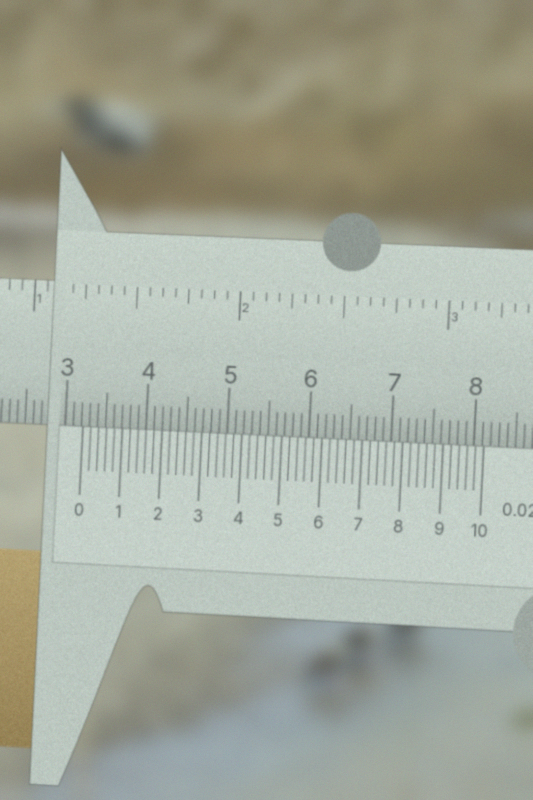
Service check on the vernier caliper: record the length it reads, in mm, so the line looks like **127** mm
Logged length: **32.2** mm
